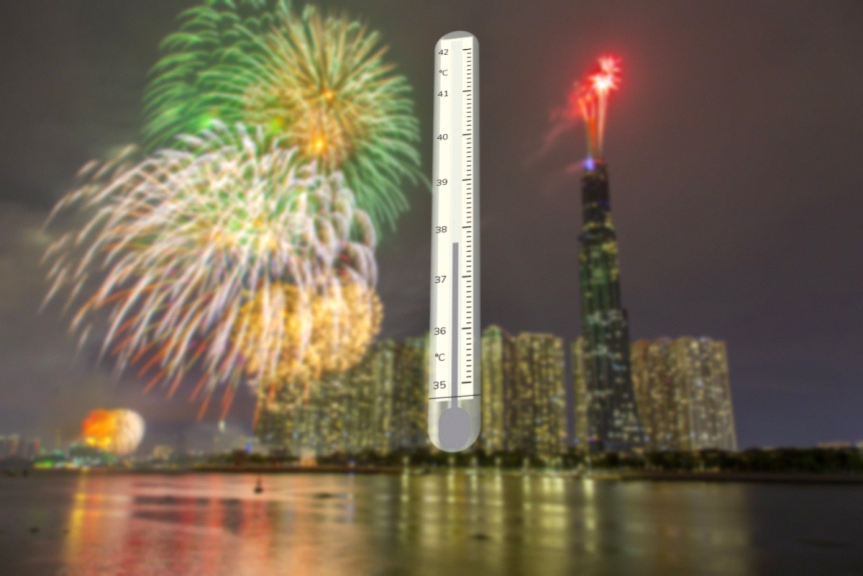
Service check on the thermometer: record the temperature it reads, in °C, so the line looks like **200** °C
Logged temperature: **37.7** °C
